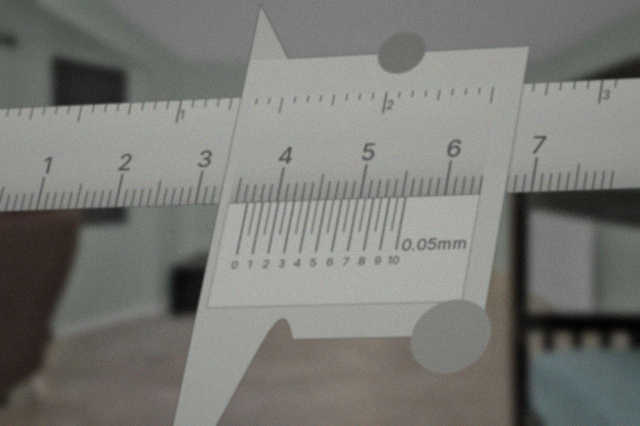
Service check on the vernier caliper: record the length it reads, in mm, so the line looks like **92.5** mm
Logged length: **36.4** mm
